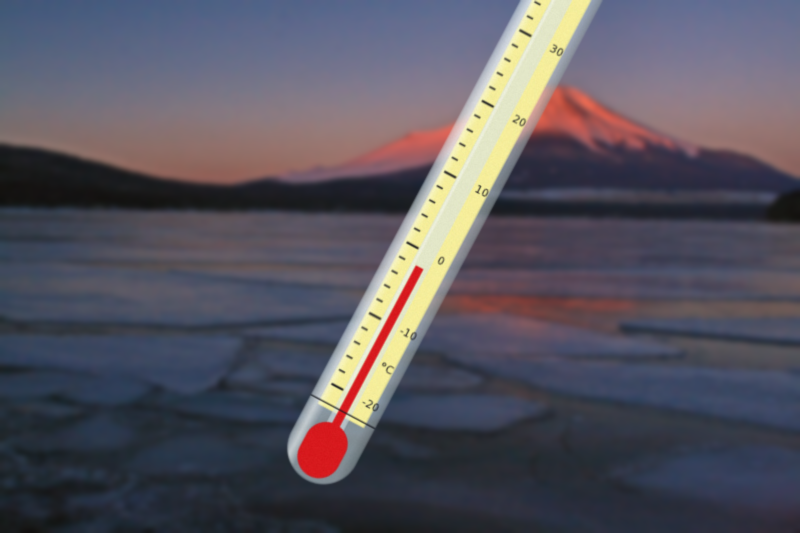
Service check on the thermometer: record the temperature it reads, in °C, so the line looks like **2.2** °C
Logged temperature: **-2** °C
